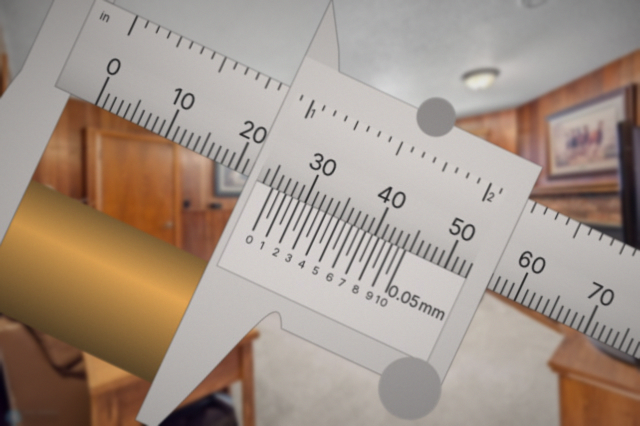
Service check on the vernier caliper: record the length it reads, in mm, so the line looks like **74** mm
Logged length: **25.4** mm
